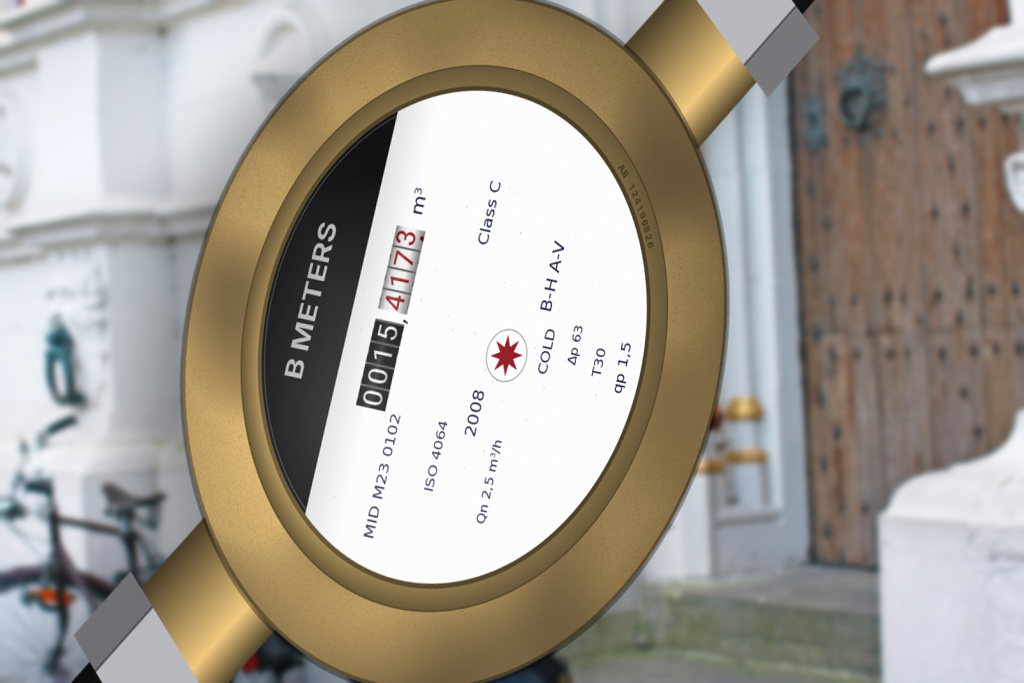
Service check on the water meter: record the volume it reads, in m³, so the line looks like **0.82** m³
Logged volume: **15.4173** m³
